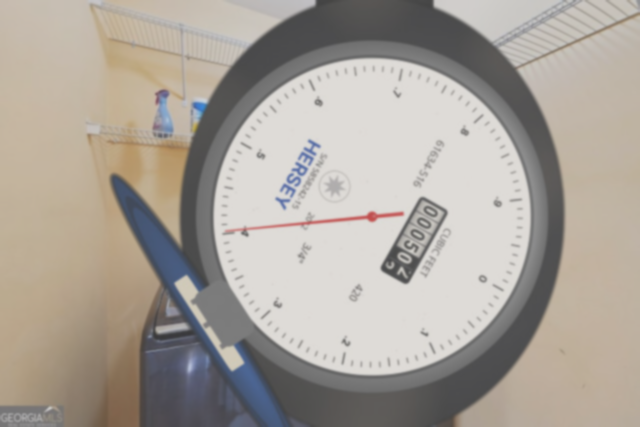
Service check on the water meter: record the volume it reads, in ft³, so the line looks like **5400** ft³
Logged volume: **502.40** ft³
